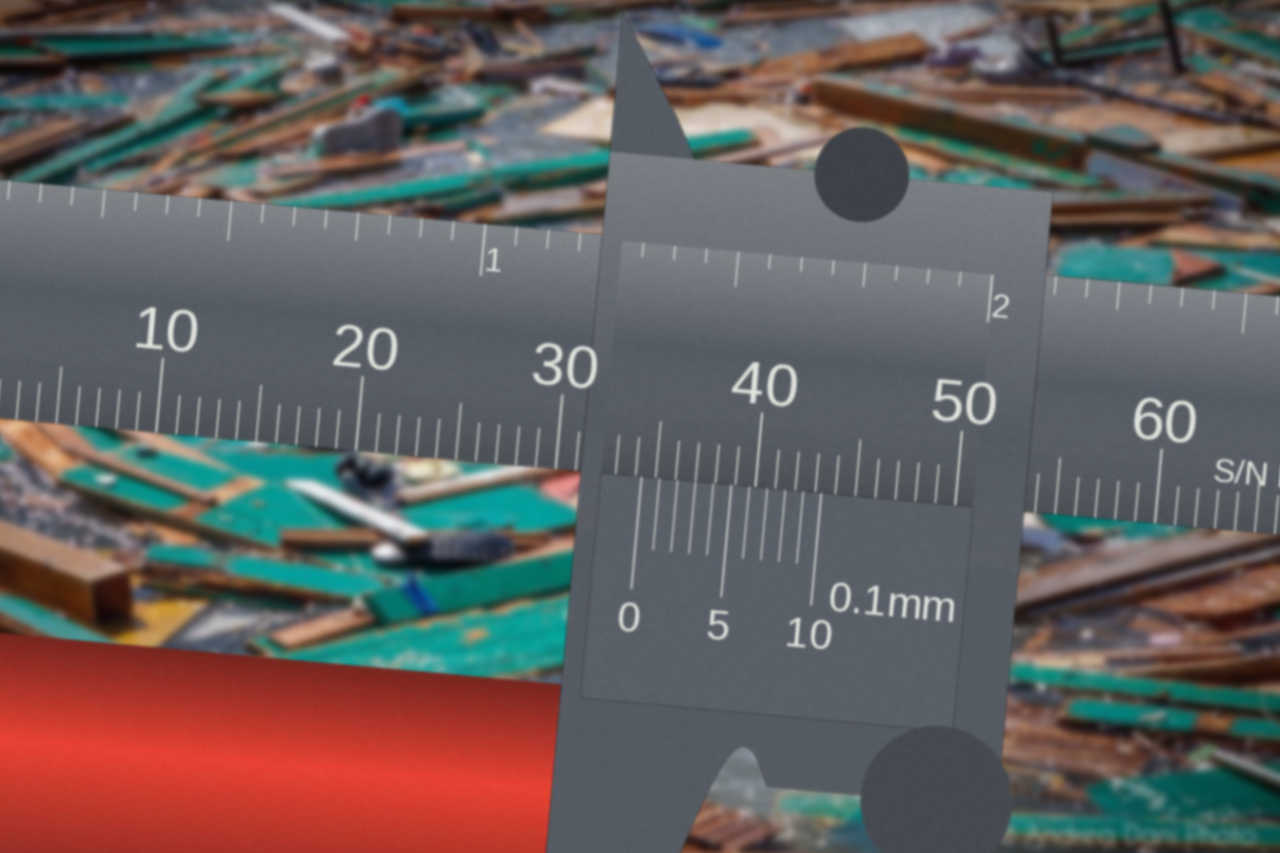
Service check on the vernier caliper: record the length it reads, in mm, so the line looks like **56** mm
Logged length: **34.3** mm
